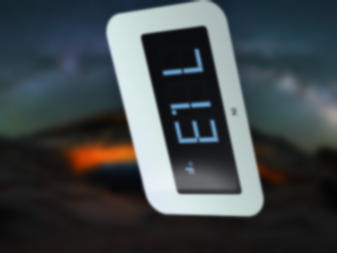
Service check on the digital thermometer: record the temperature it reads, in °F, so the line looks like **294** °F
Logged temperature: **71.3** °F
